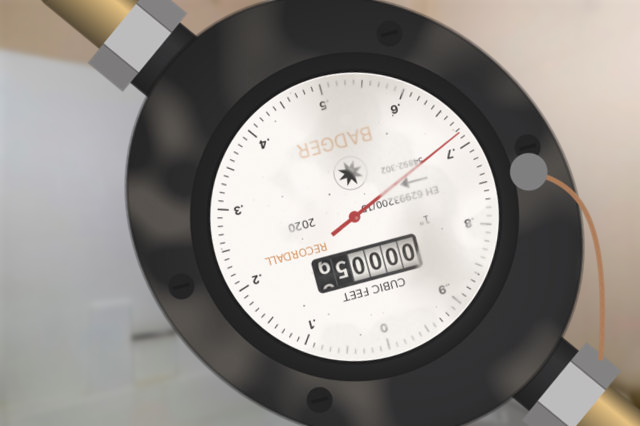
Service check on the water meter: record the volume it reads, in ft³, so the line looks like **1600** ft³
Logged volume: **58.68** ft³
